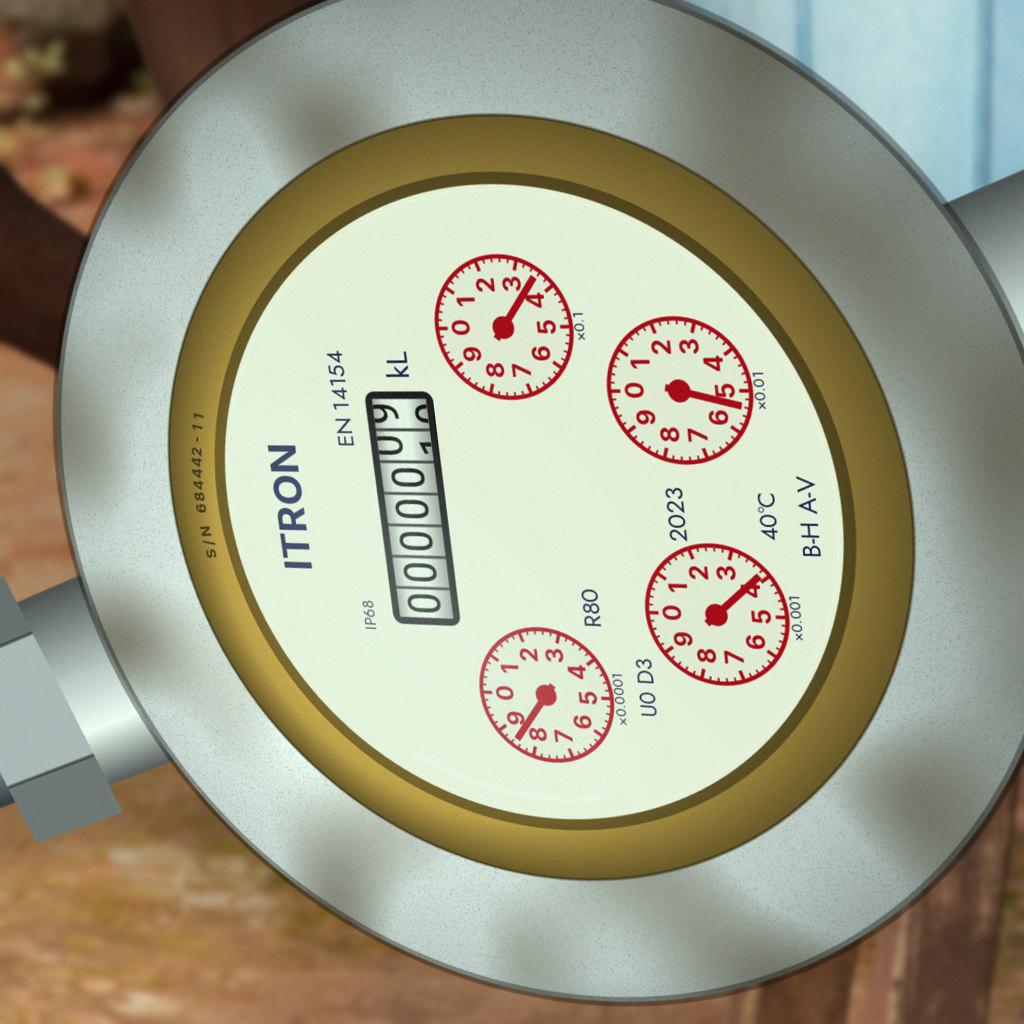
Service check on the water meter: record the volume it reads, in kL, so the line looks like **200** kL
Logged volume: **9.3538** kL
